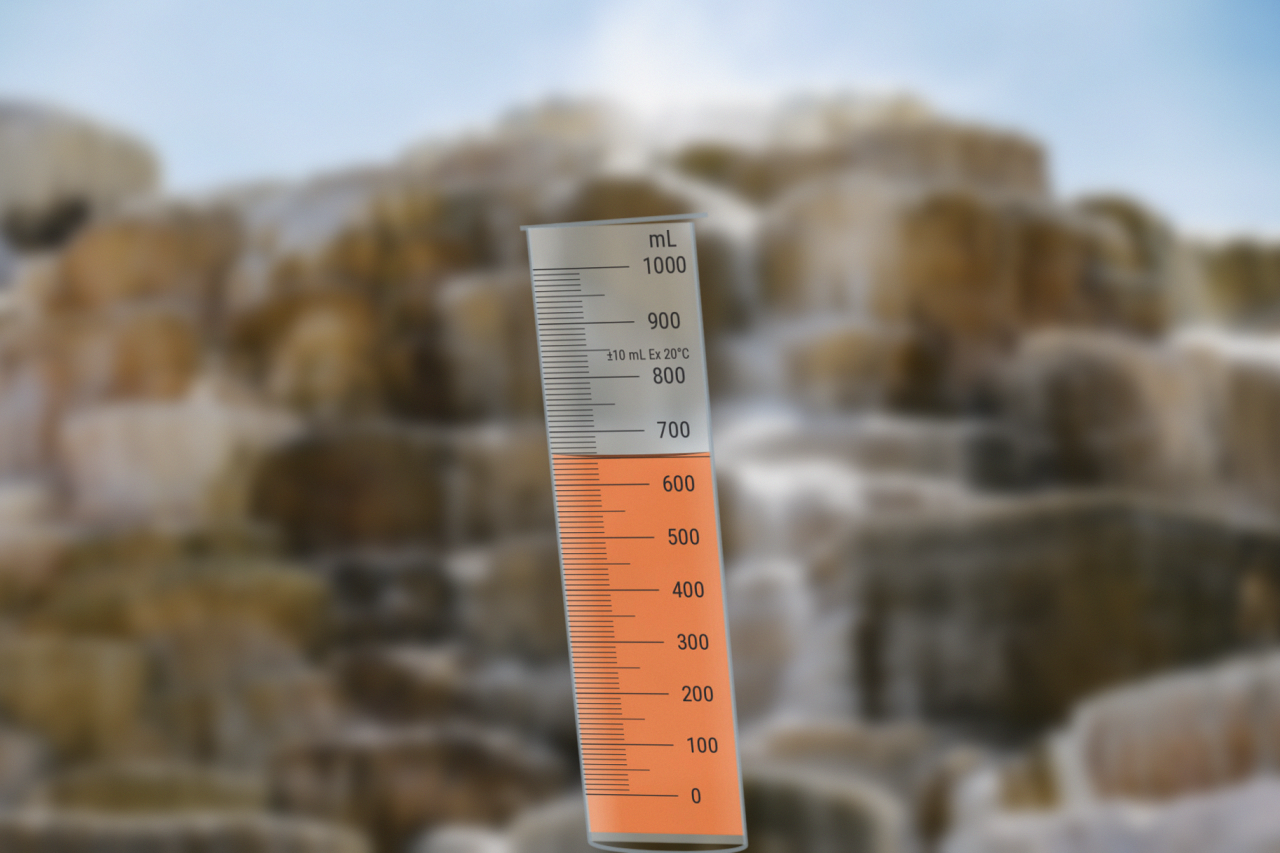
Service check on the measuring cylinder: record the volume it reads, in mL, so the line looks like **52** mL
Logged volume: **650** mL
